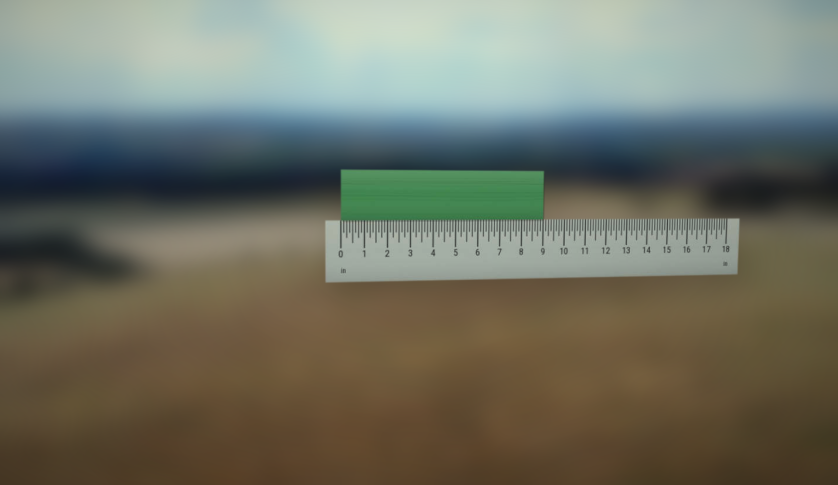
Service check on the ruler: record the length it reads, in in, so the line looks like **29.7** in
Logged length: **9** in
